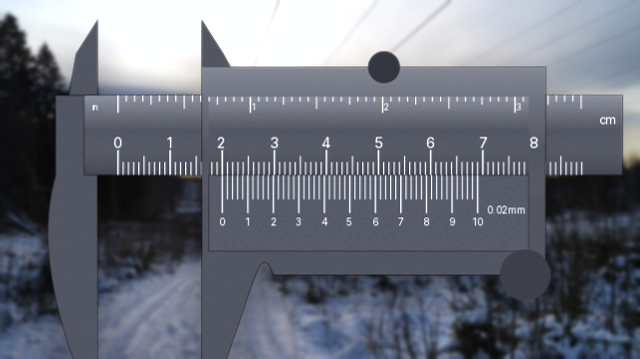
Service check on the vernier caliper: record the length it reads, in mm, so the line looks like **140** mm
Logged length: **20.0** mm
